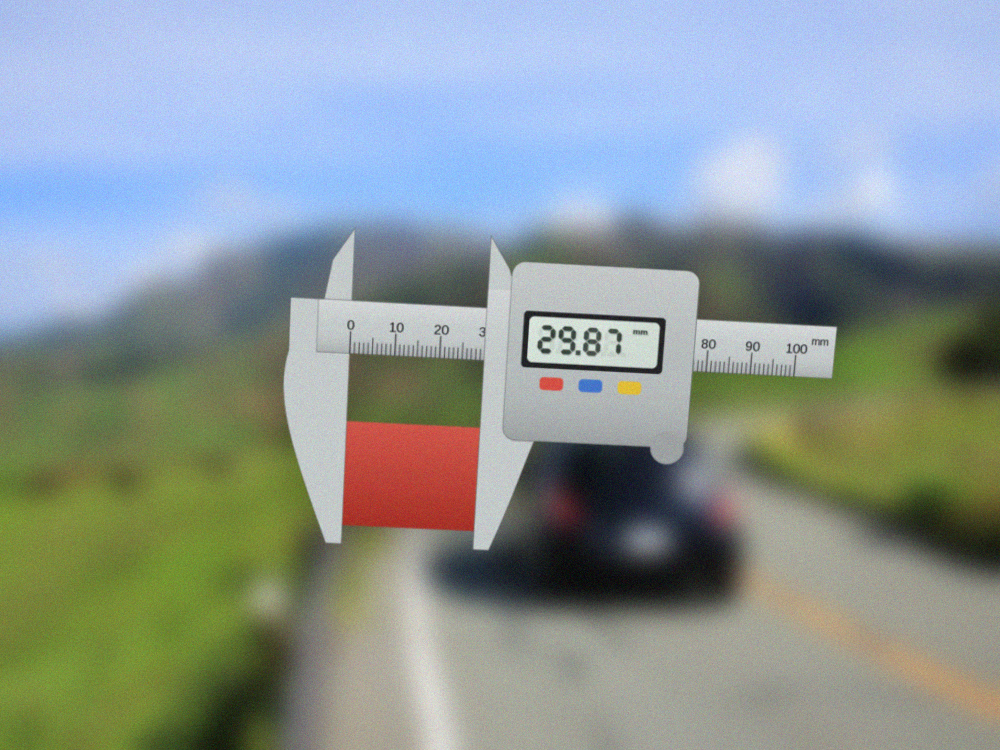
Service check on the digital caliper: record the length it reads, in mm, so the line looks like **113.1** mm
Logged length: **29.87** mm
